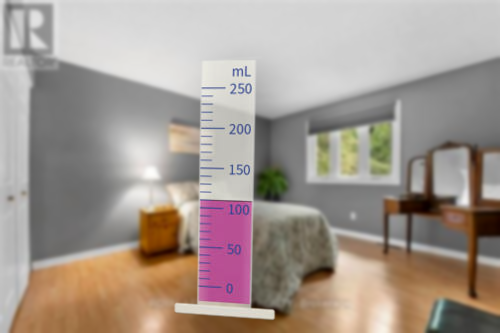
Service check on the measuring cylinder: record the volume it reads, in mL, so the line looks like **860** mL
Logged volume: **110** mL
